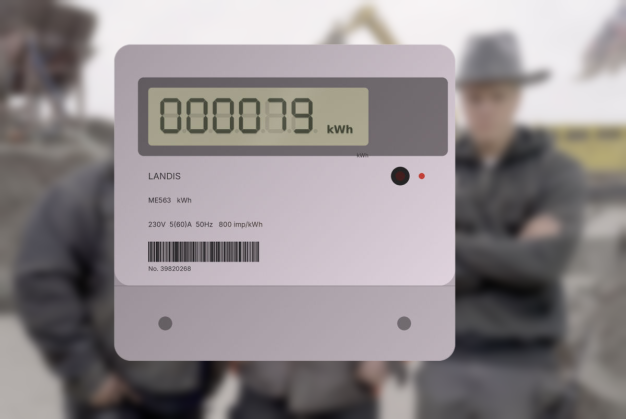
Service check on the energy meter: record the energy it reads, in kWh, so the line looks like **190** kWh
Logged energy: **79** kWh
